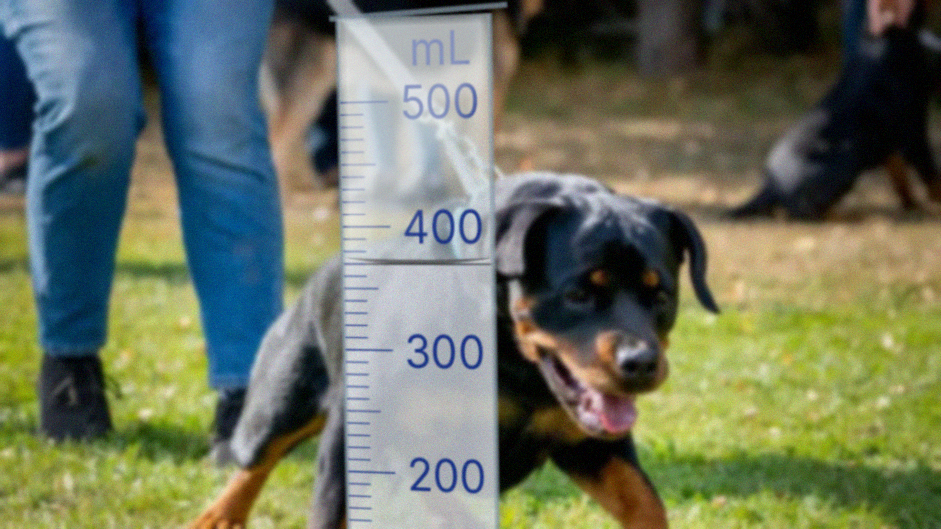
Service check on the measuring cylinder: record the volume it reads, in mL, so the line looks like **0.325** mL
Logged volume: **370** mL
